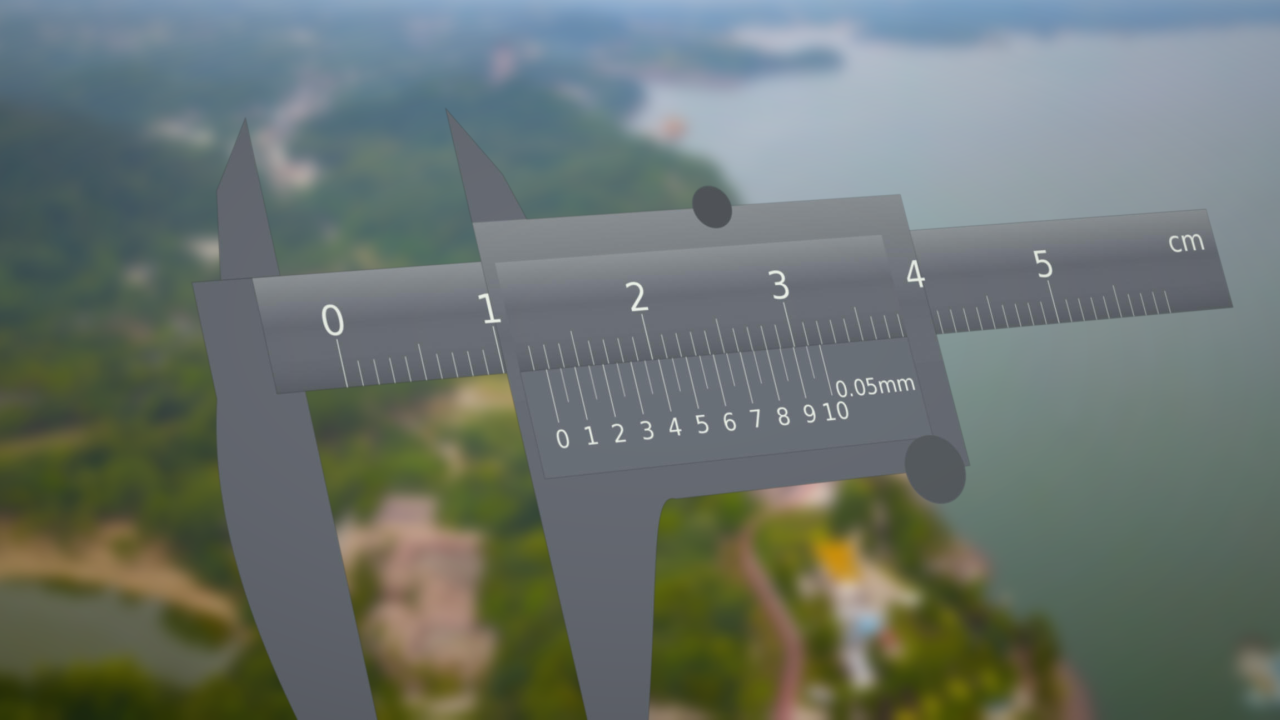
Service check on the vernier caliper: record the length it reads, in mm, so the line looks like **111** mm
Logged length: **12.8** mm
